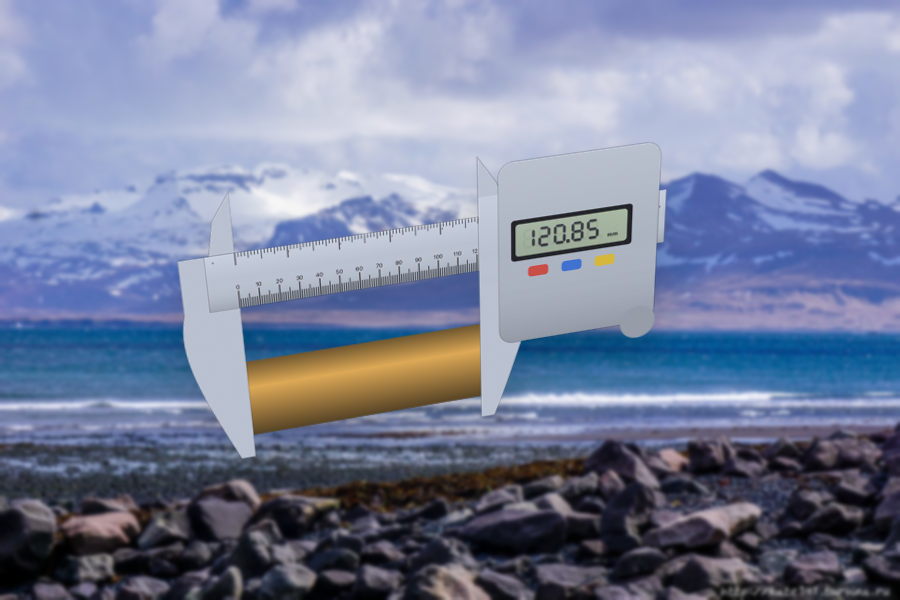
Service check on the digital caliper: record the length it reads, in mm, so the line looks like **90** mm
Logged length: **120.85** mm
